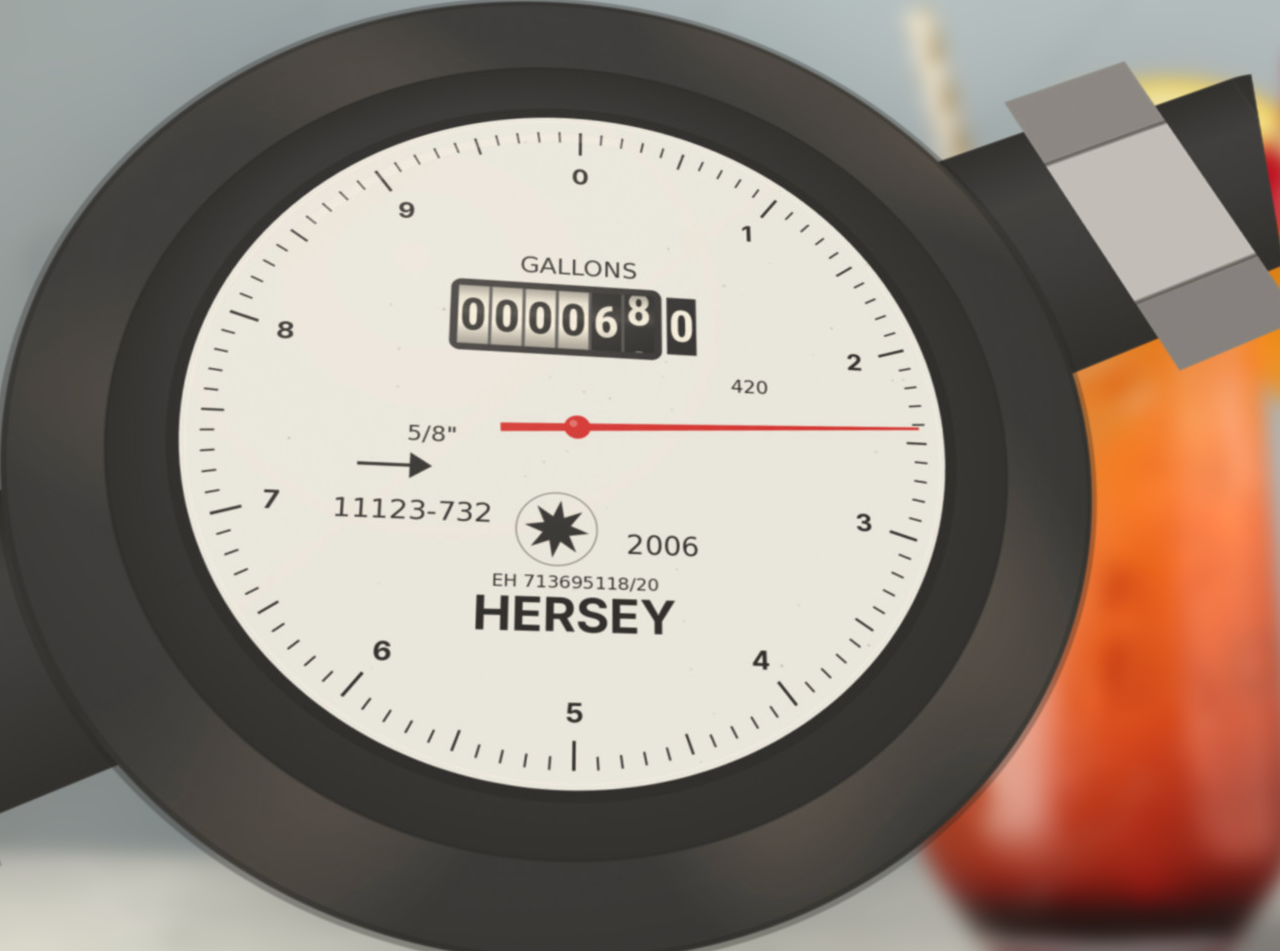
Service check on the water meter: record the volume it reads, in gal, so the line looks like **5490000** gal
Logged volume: **682.4** gal
